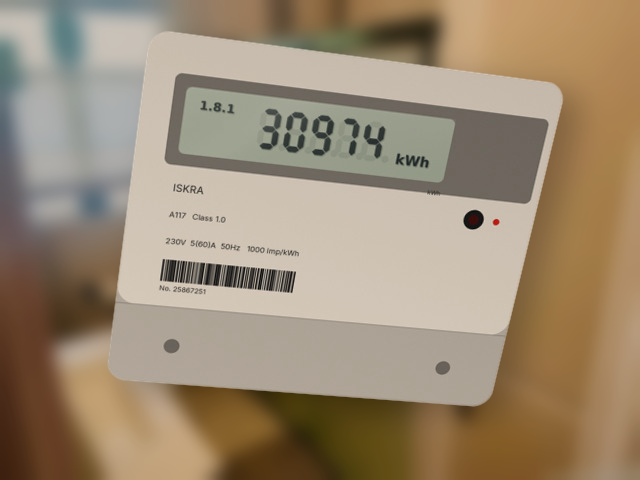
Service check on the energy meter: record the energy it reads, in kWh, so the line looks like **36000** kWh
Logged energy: **30974** kWh
